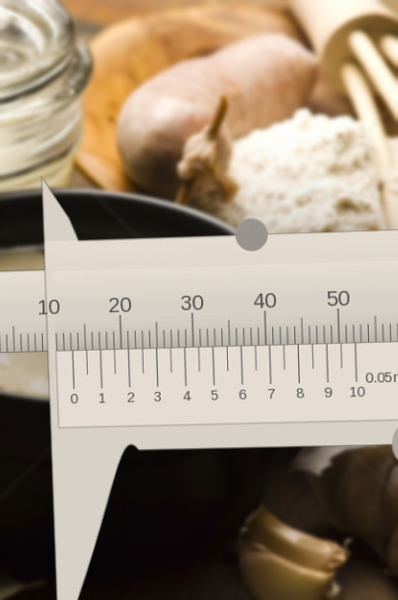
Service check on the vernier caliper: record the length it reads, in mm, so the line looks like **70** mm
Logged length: **13.2** mm
